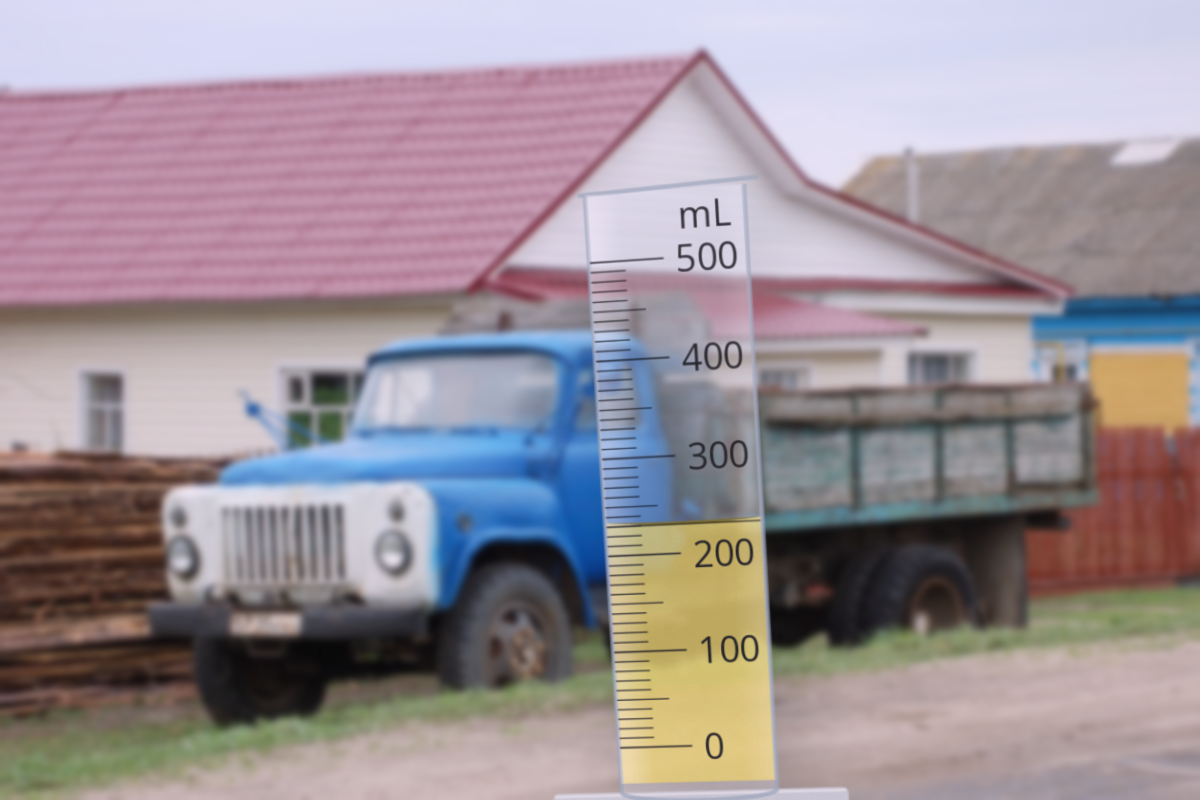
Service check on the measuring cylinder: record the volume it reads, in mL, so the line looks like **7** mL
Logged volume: **230** mL
